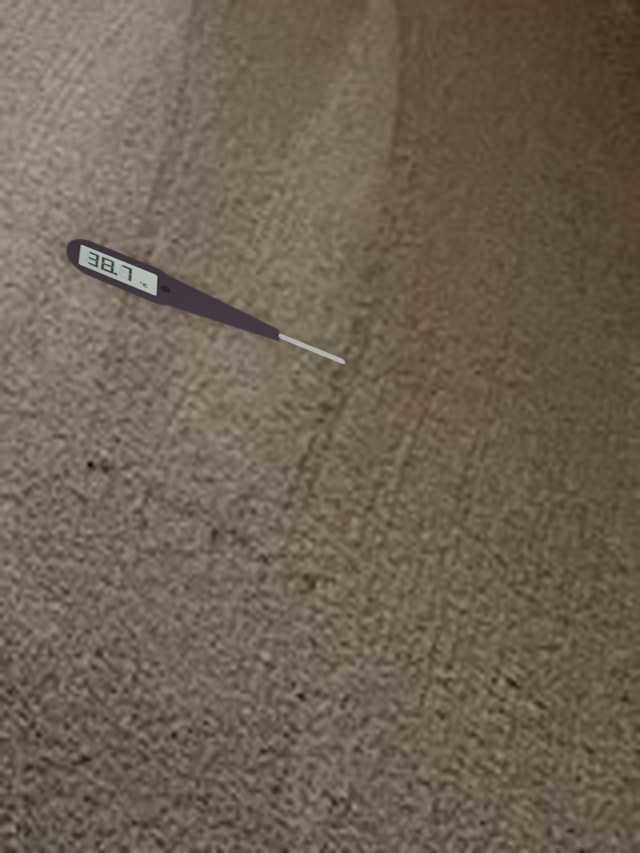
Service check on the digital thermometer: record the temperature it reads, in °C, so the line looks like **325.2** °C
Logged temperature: **38.7** °C
